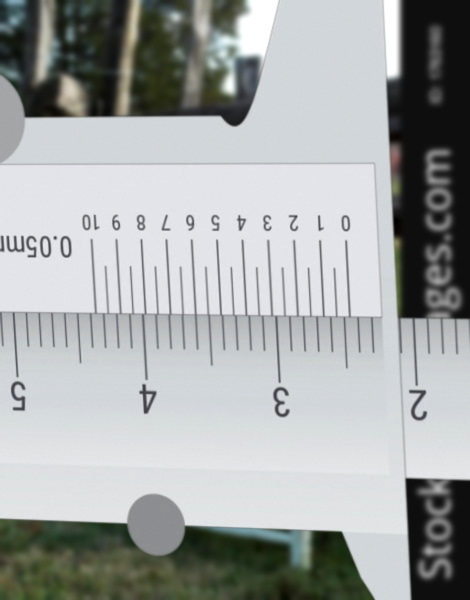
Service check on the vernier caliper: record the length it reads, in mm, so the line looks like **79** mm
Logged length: **24.6** mm
